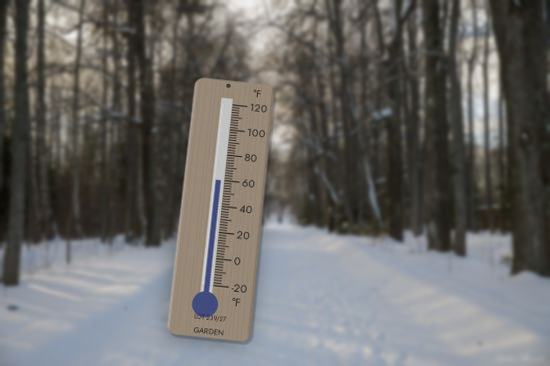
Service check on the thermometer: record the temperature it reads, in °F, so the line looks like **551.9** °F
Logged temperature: **60** °F
